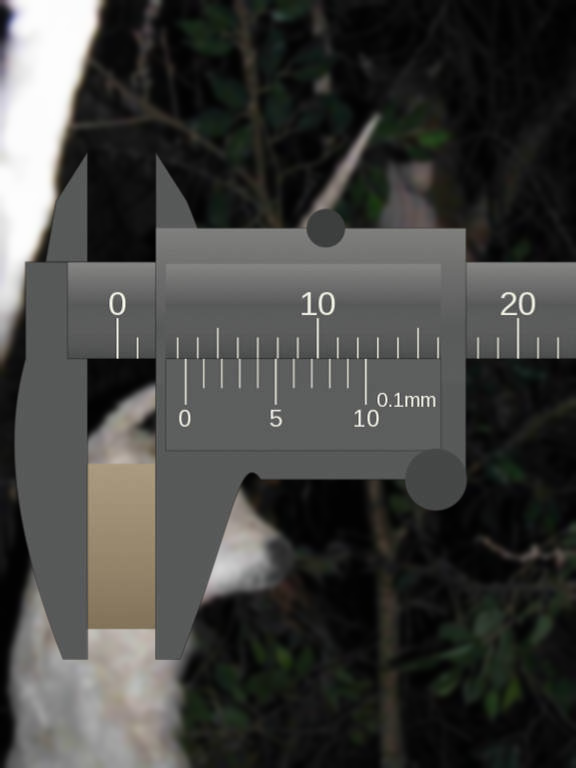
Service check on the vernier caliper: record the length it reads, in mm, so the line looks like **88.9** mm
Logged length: **3.4** mm
